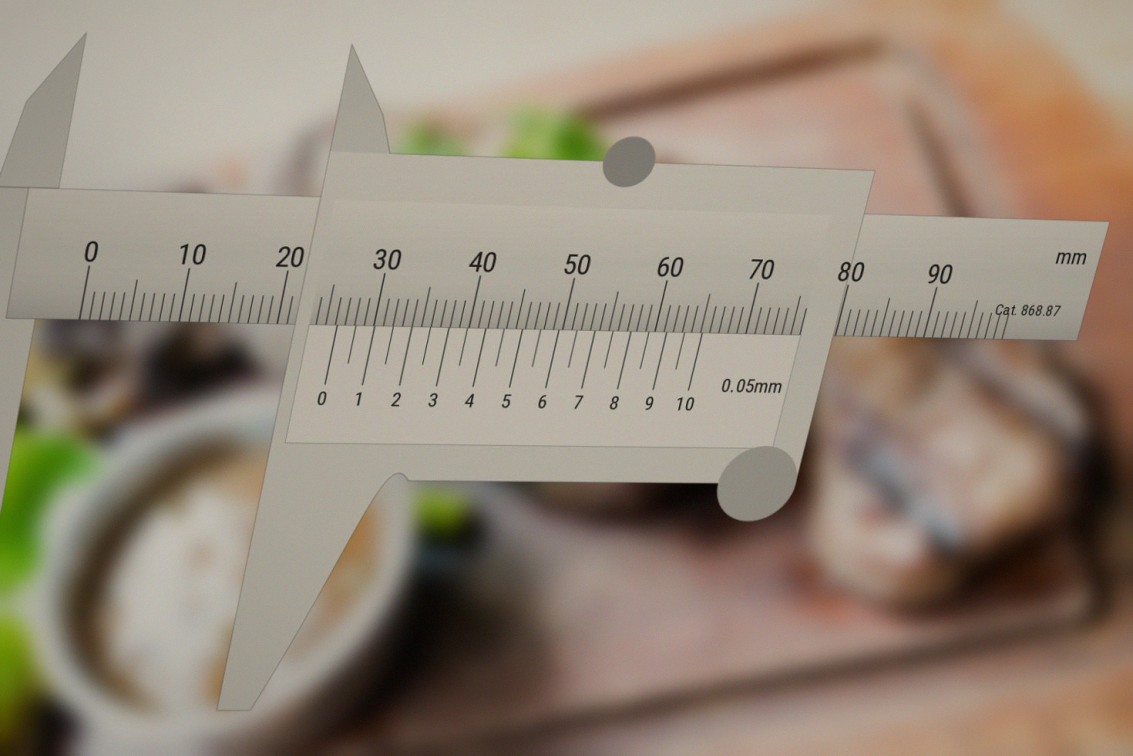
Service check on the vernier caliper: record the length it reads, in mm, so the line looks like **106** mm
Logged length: **26.2** mm
